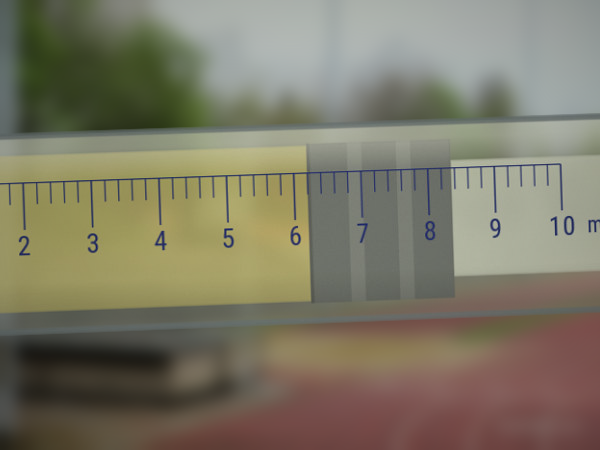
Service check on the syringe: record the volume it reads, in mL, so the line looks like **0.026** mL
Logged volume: **6.2** mL
